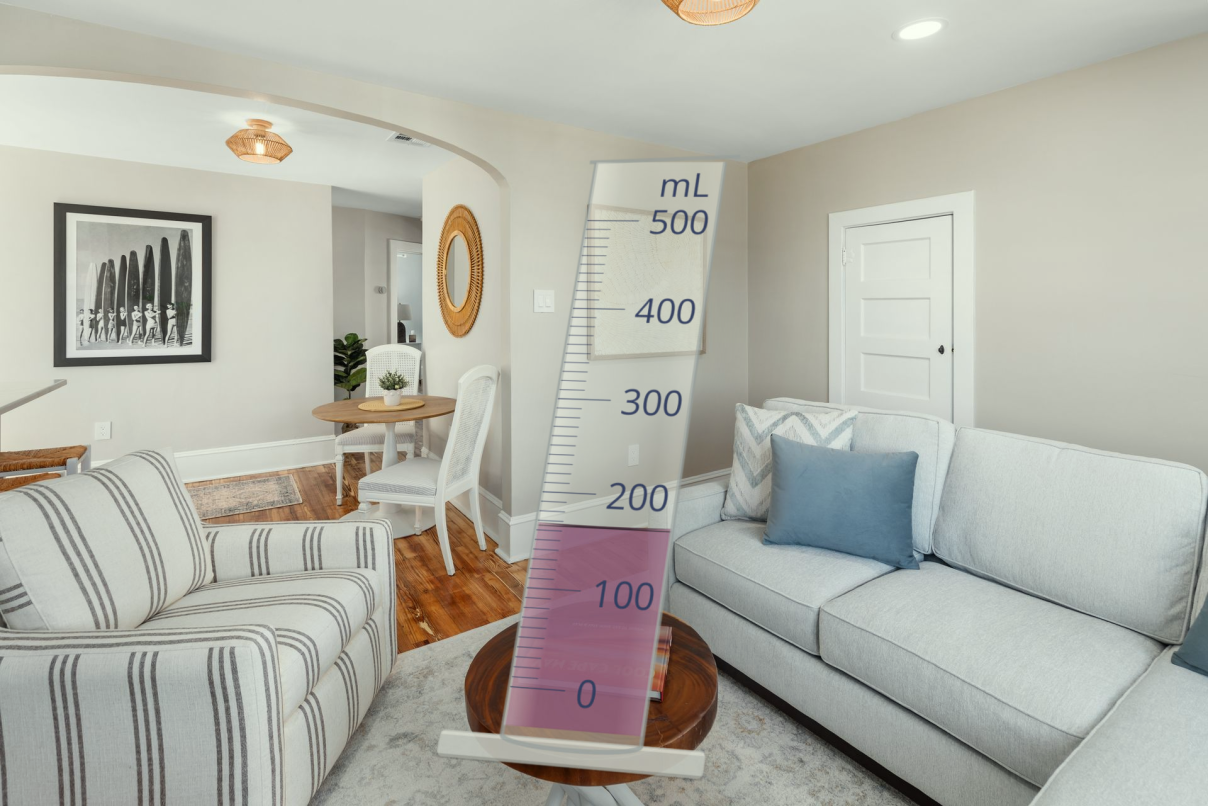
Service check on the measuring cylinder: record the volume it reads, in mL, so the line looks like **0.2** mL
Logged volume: **165** mL
